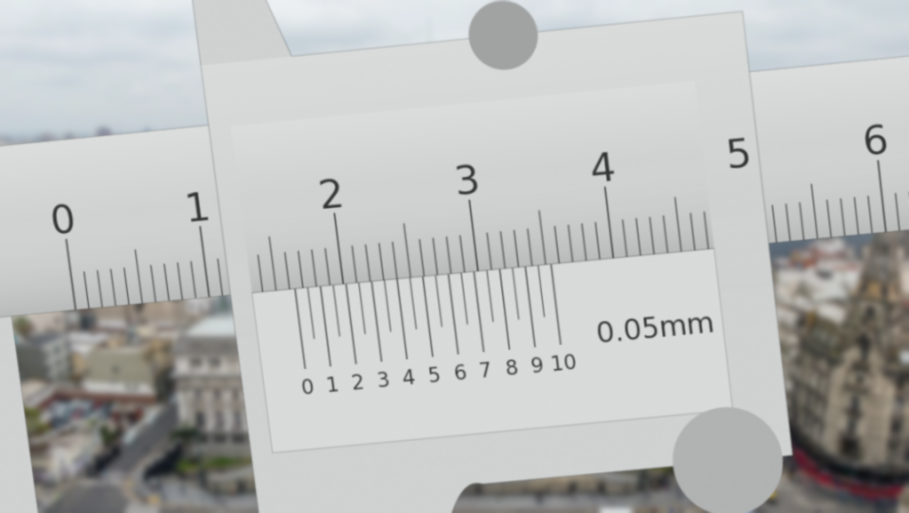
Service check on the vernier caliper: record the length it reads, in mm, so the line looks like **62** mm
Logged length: **16.4** mm
